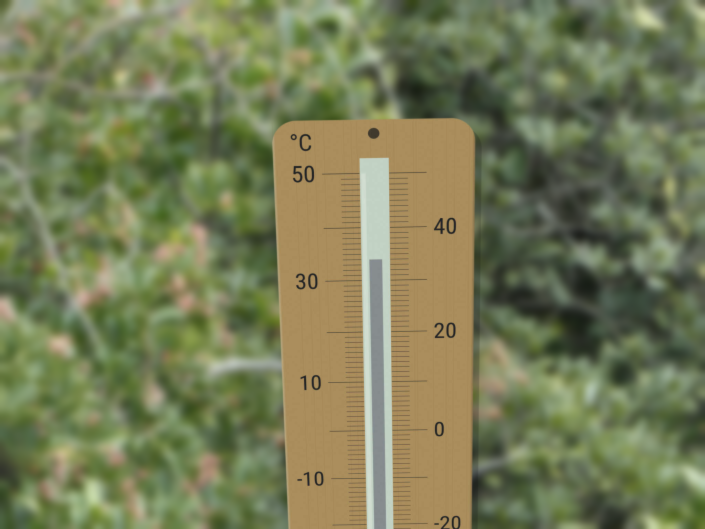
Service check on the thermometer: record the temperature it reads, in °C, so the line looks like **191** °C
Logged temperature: **34** °C
